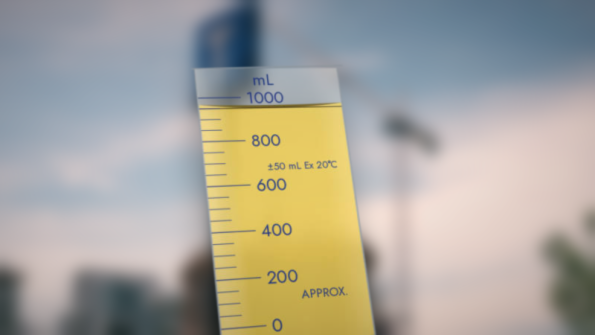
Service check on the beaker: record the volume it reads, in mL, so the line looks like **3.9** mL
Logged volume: **950** mL
